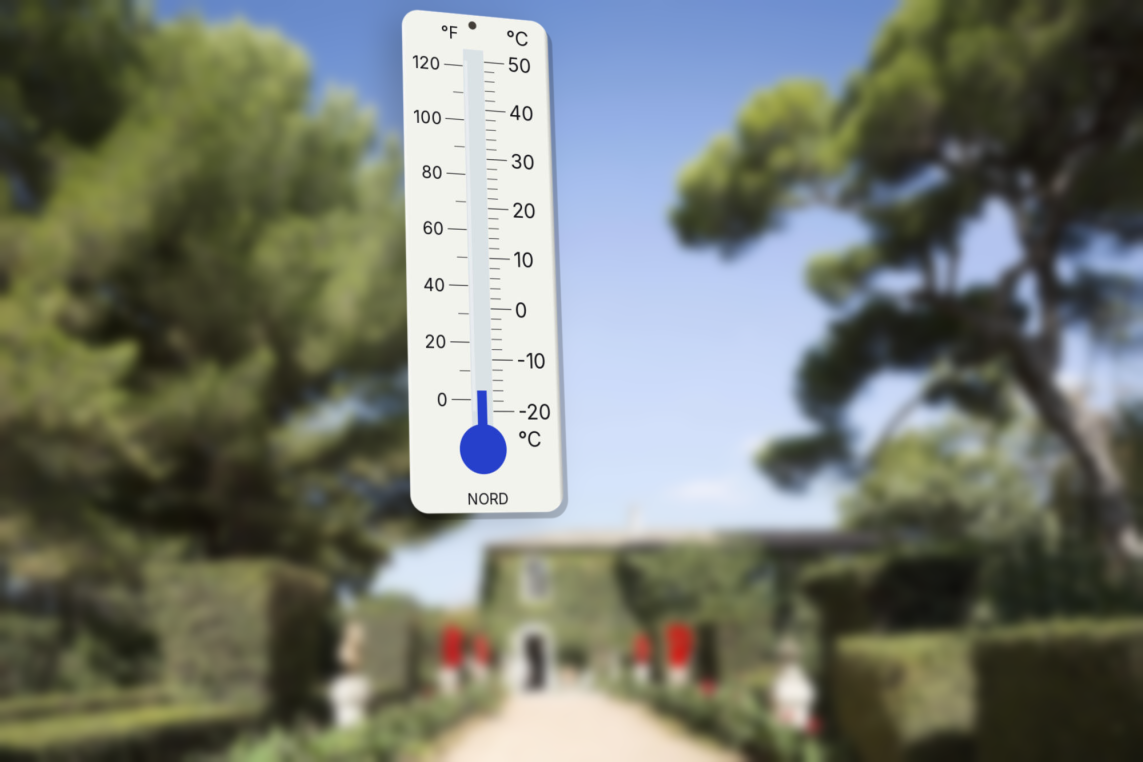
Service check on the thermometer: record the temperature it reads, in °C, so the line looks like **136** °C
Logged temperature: **-16** °C
